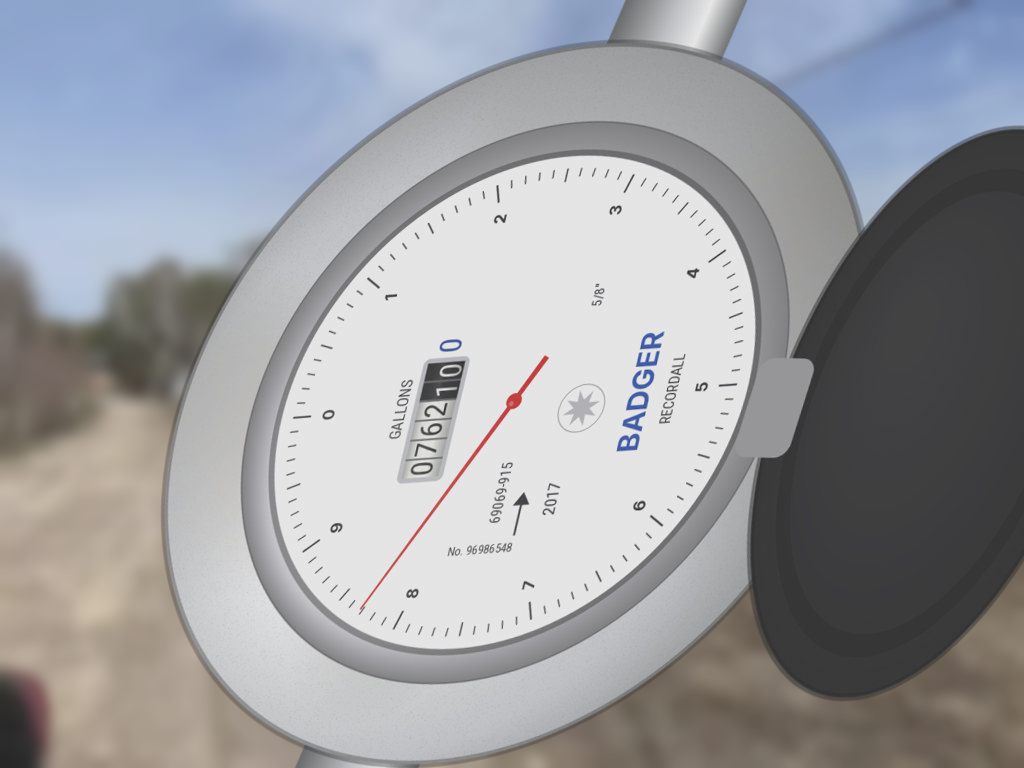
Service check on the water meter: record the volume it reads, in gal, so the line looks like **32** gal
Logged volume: **762098.3** gal
